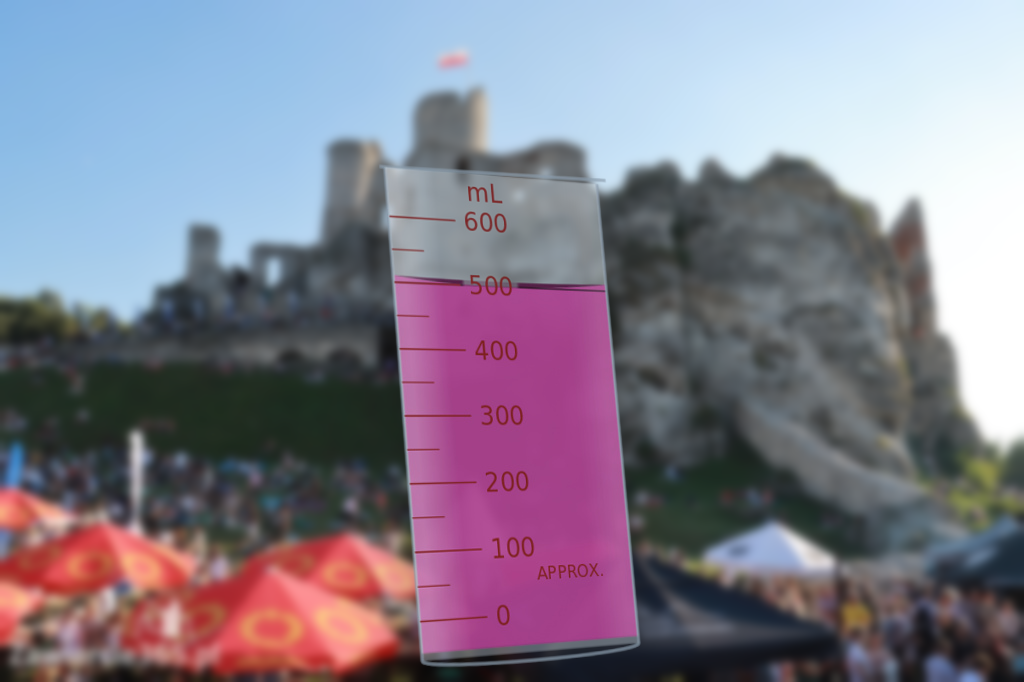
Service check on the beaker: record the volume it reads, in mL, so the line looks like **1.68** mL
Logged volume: **500** mL
